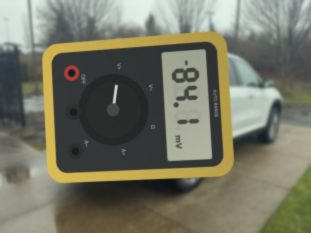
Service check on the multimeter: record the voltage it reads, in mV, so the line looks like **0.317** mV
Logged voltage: **-84.1** mV
